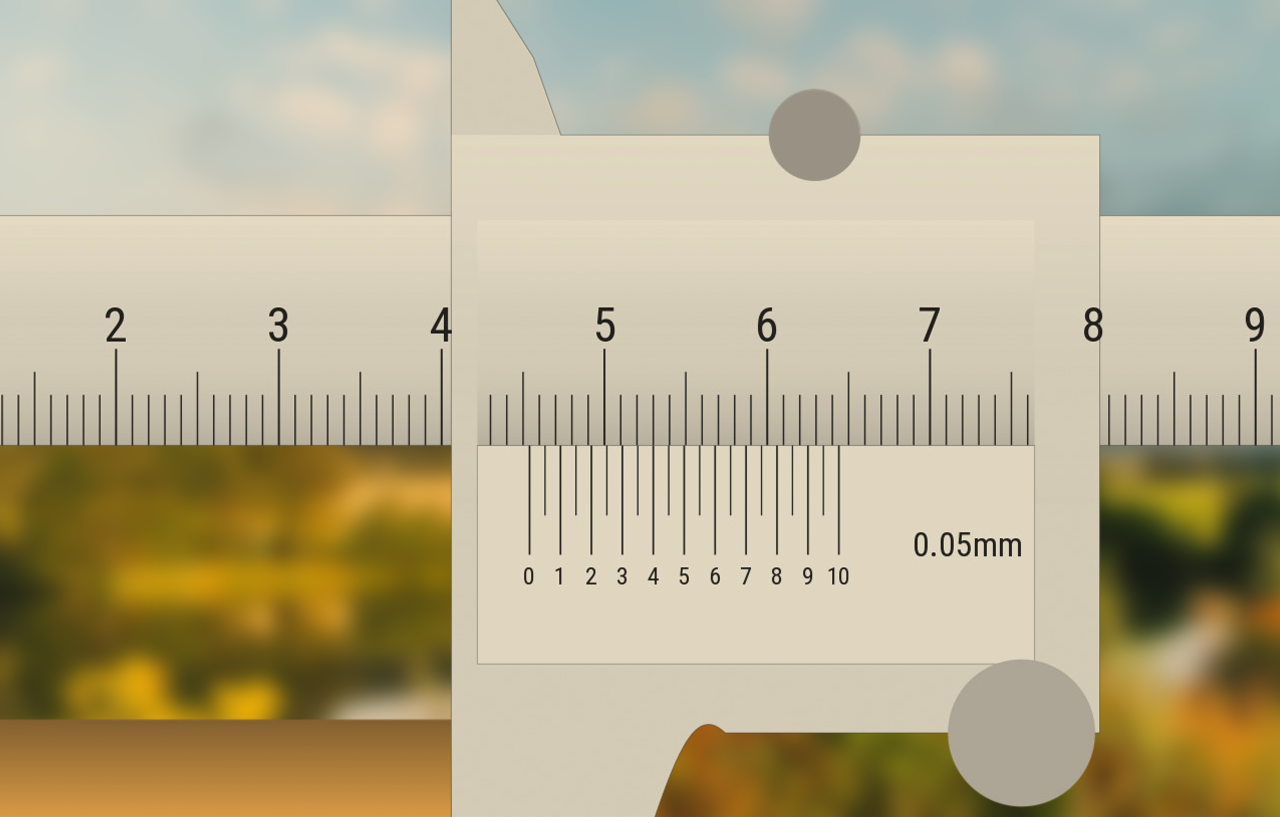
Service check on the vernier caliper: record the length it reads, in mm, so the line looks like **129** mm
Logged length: **45.4** mm
